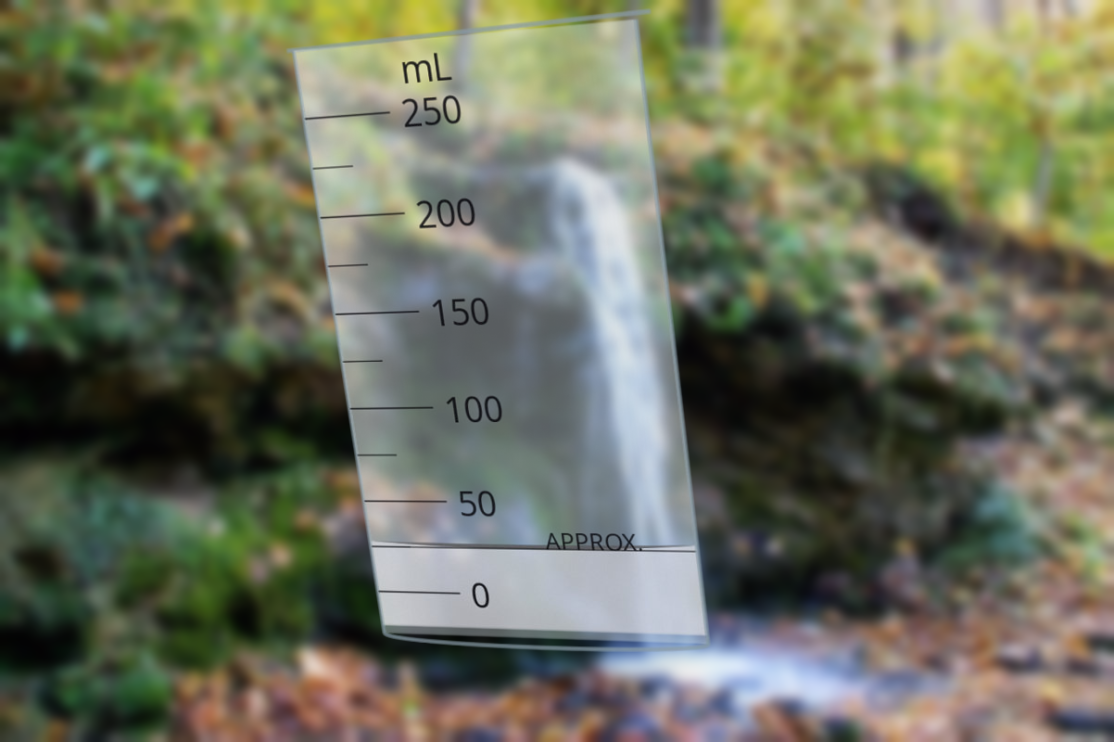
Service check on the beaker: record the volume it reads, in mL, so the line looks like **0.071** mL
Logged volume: **25** mL
